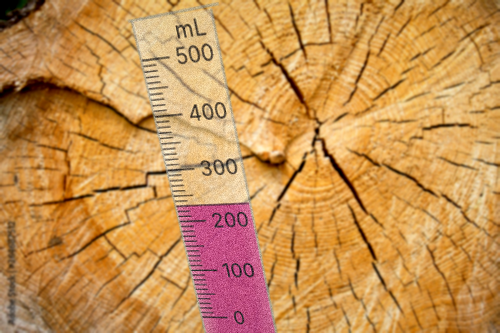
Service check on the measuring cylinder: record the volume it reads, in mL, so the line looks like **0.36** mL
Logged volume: **230** mL
